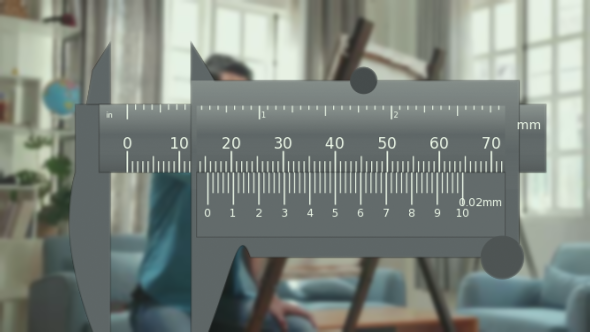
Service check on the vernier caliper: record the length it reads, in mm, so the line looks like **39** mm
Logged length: **15.5** mm
